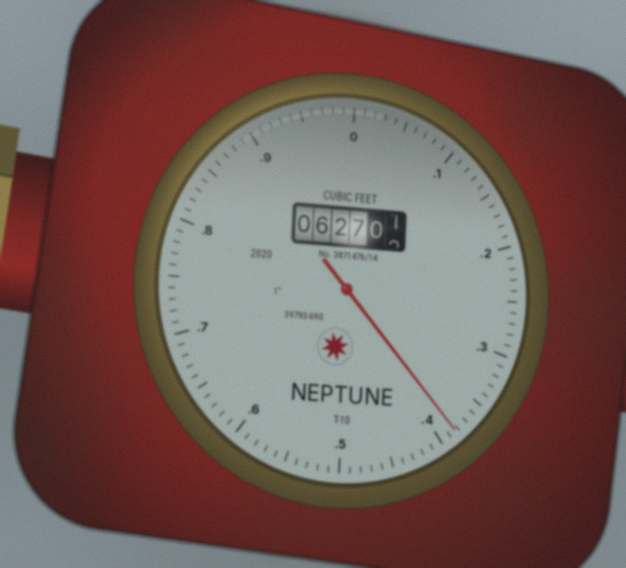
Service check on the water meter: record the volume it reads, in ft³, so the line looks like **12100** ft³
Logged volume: **62701.38** ft³
